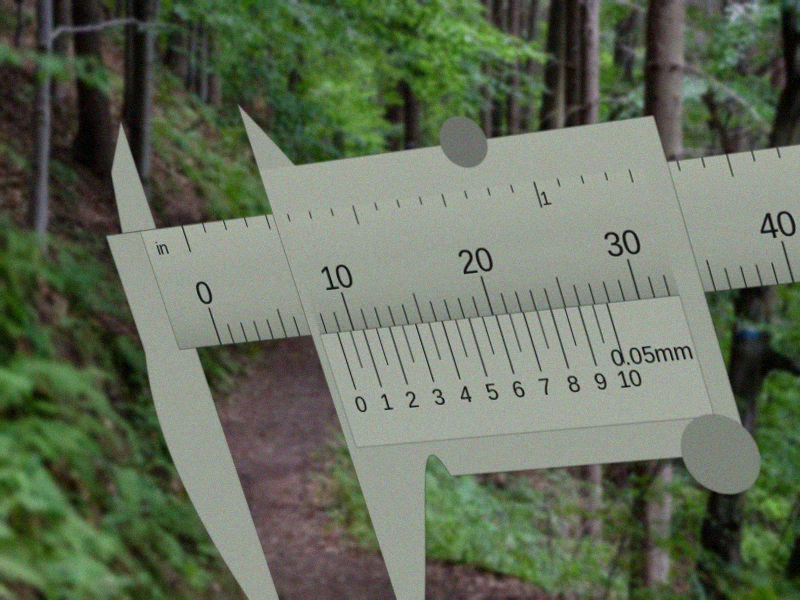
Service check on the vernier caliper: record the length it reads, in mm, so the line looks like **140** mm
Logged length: **8.8** mm
